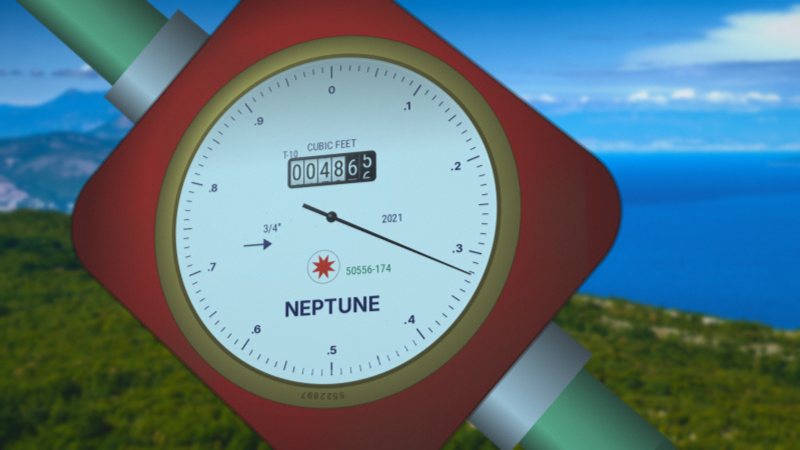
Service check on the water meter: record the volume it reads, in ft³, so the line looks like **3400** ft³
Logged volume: **4865.32** ft³
